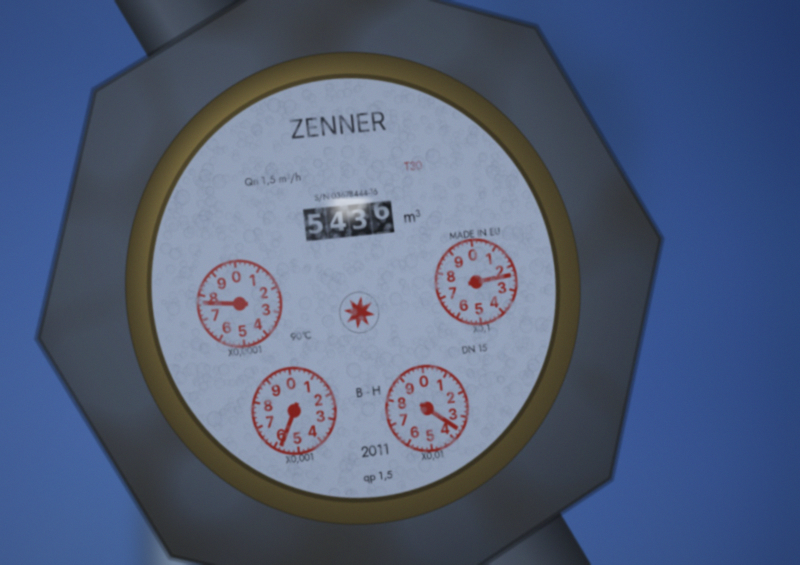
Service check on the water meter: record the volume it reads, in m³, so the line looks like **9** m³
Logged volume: **5436.2357** m³
